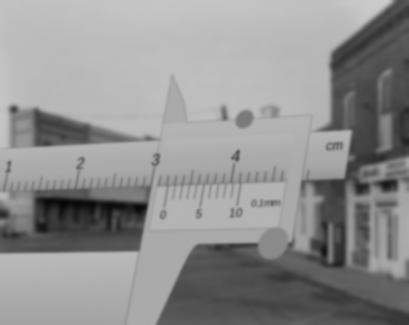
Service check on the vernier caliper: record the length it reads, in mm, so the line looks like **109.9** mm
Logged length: **32.2** mm
